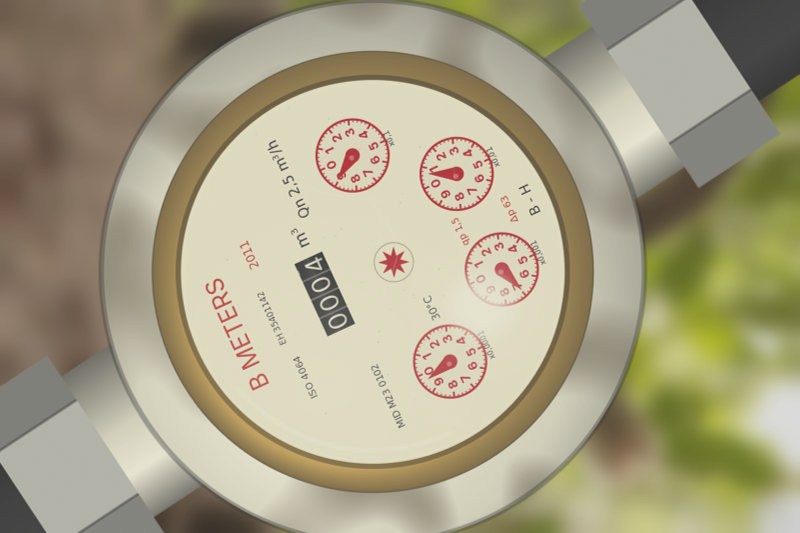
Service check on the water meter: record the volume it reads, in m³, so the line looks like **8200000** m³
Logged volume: **3.9069** m³
